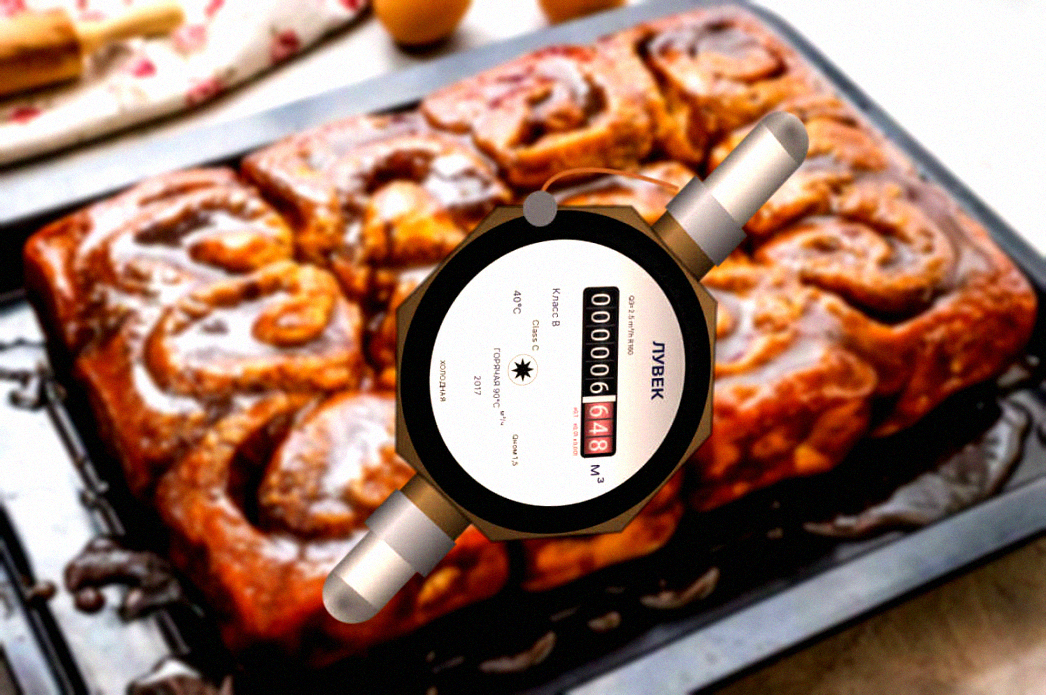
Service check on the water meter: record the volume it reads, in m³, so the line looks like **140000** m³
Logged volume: **6.648** m³
